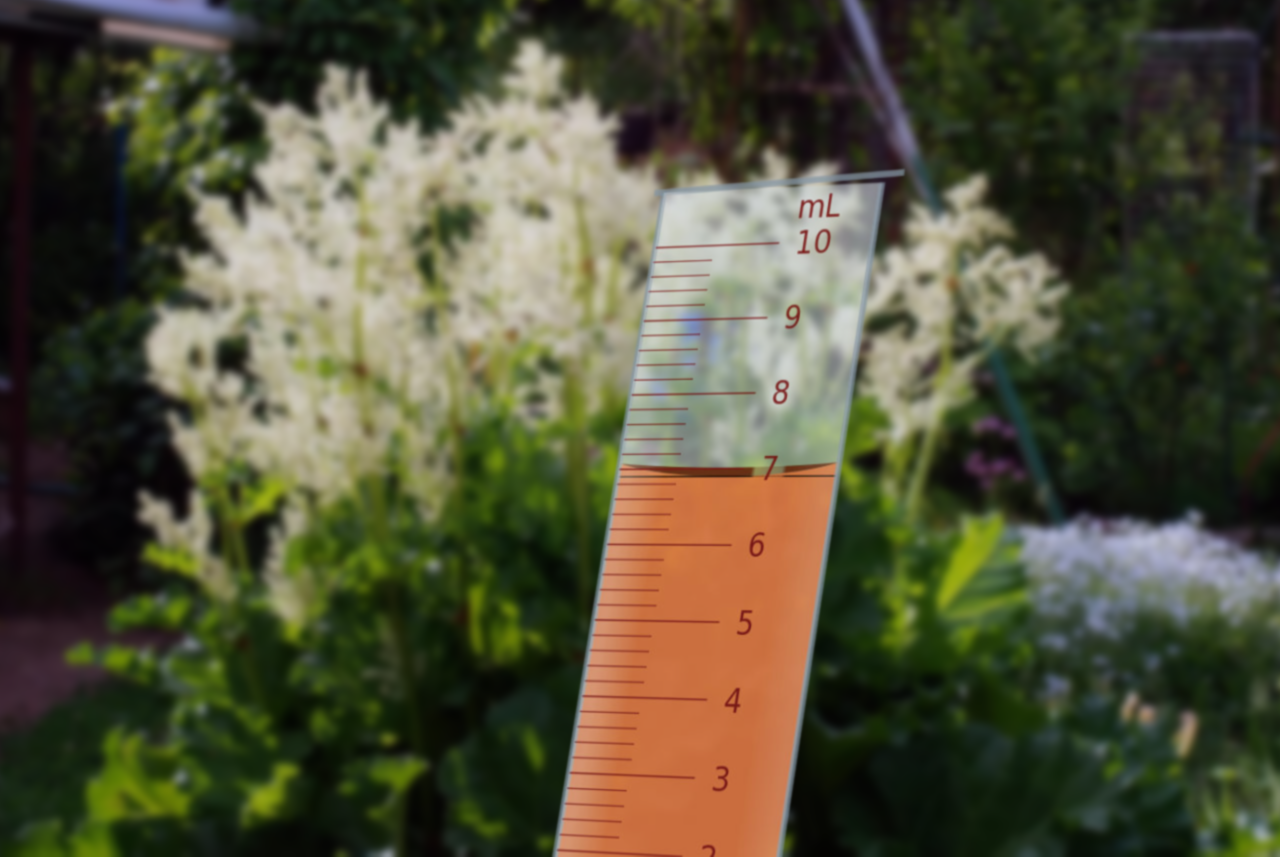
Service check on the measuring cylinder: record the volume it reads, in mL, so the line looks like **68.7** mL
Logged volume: **6.9** mL
